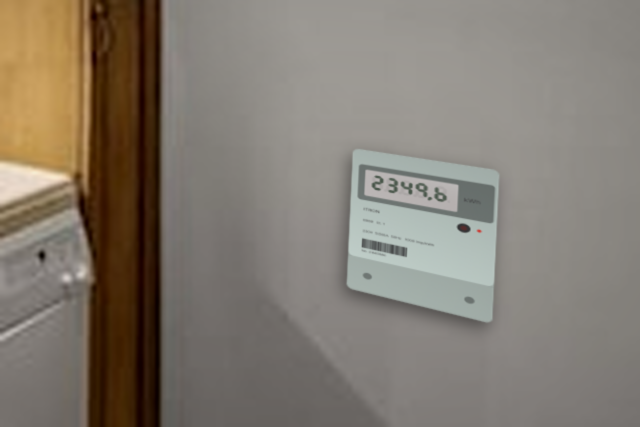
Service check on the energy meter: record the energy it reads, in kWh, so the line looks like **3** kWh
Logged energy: **2349.6** kWh
